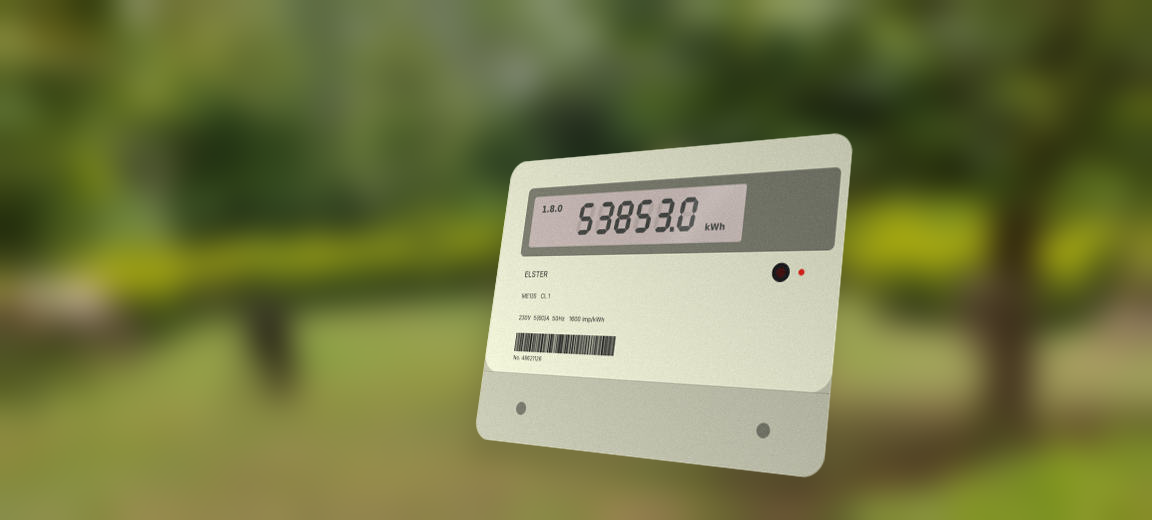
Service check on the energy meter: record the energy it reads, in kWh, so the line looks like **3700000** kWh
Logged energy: **53853.0** kWh
